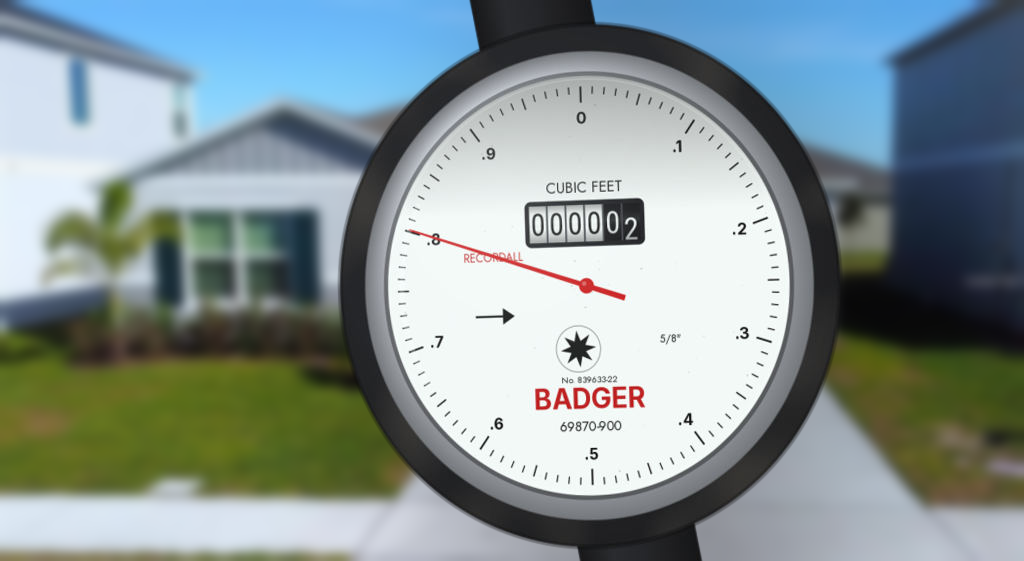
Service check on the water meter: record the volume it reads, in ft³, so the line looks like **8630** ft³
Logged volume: **1.80** ft³
